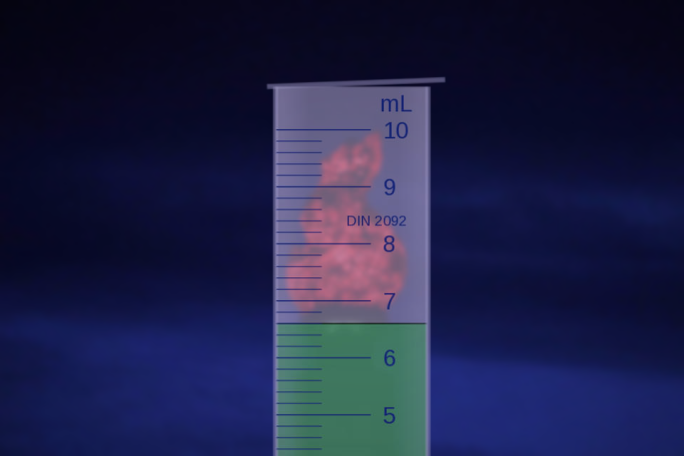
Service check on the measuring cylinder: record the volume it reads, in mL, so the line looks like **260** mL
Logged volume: **6.6** mL
